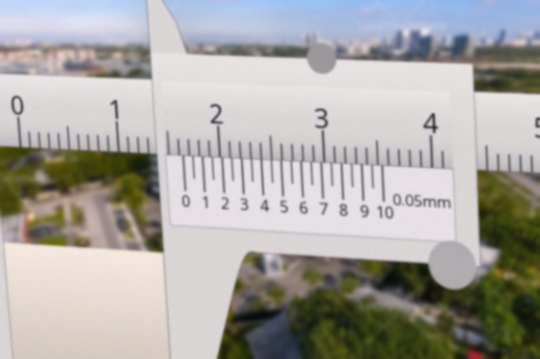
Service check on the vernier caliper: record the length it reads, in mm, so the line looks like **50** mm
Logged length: **16.4** mm
